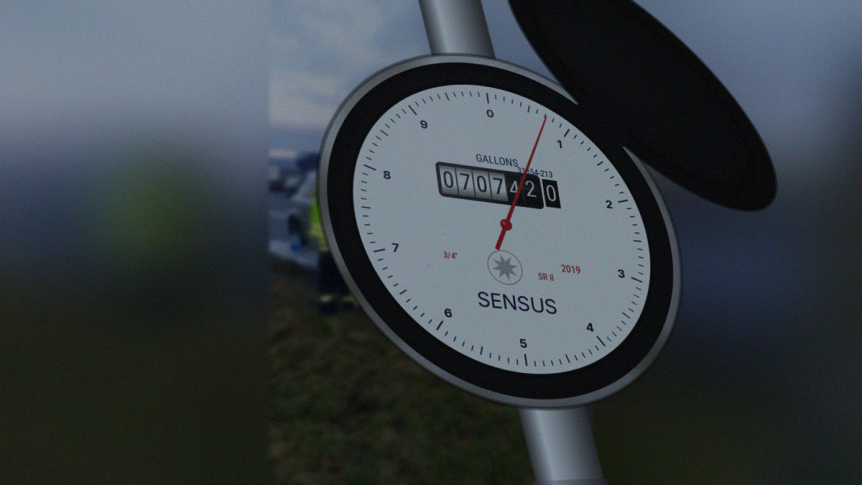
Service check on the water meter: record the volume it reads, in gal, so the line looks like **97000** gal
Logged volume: **707420.7** gal
